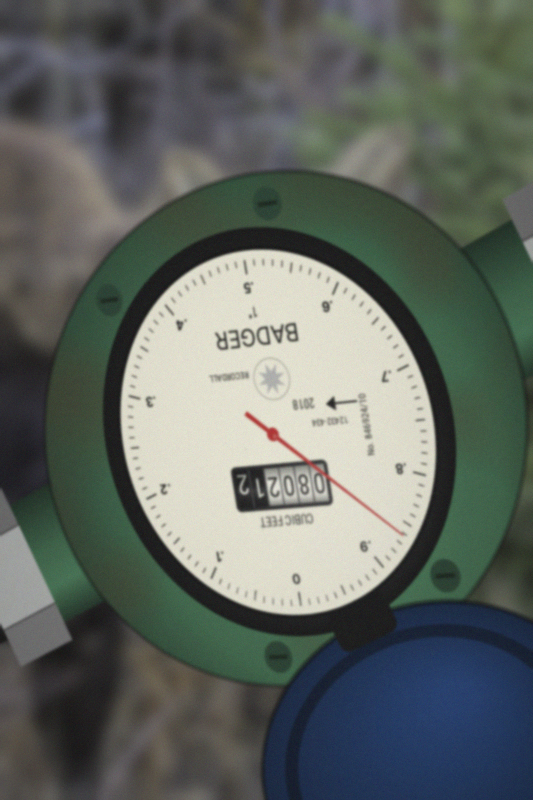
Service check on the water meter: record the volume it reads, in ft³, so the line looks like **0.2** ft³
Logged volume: **80211.86** ft³
